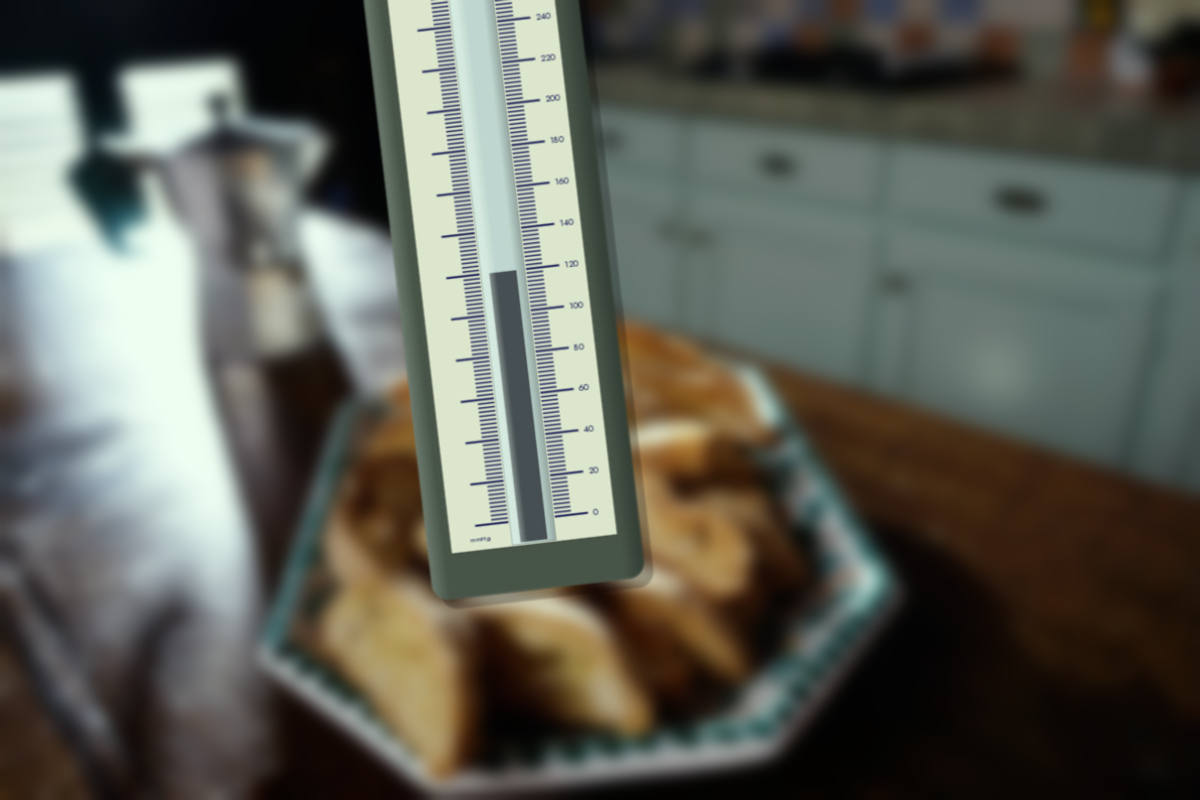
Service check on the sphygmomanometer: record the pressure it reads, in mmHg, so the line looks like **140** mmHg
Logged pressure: **120** mmHg
